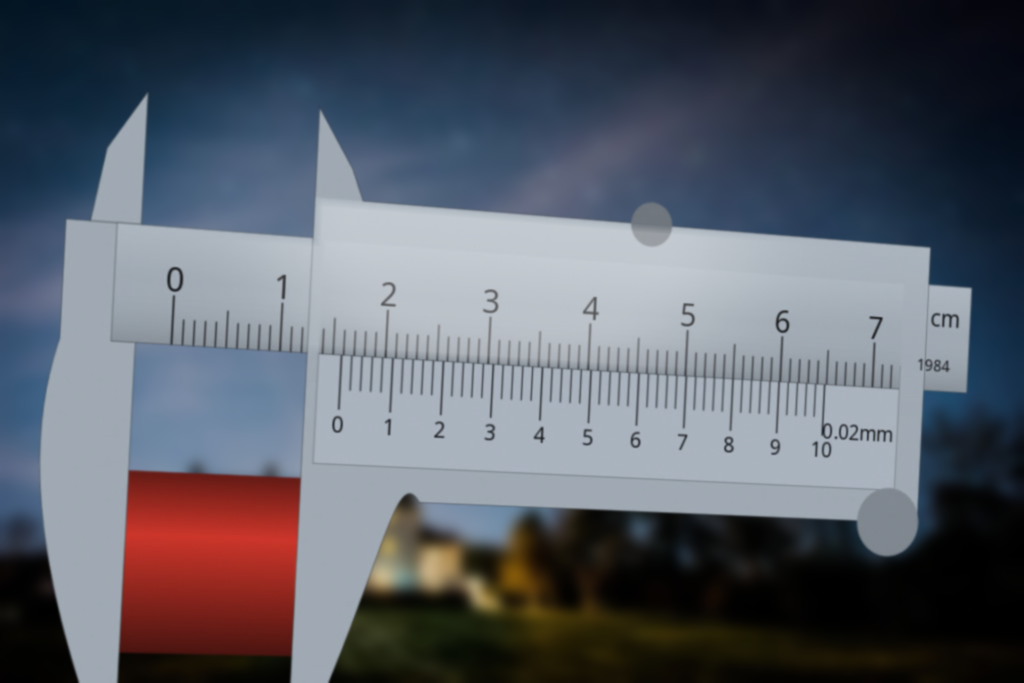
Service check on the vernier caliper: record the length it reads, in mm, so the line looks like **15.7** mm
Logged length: **15.8** mm
